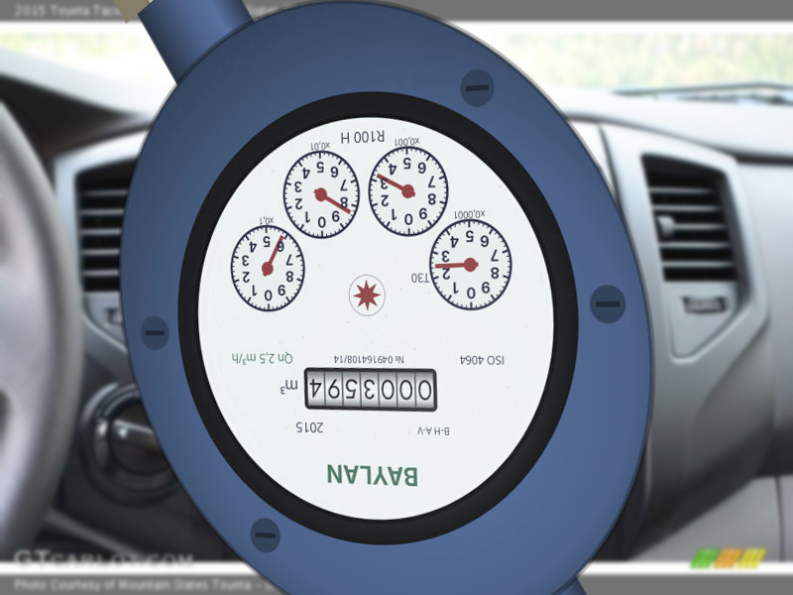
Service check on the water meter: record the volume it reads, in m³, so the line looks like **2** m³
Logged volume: **3594.5832** m³
